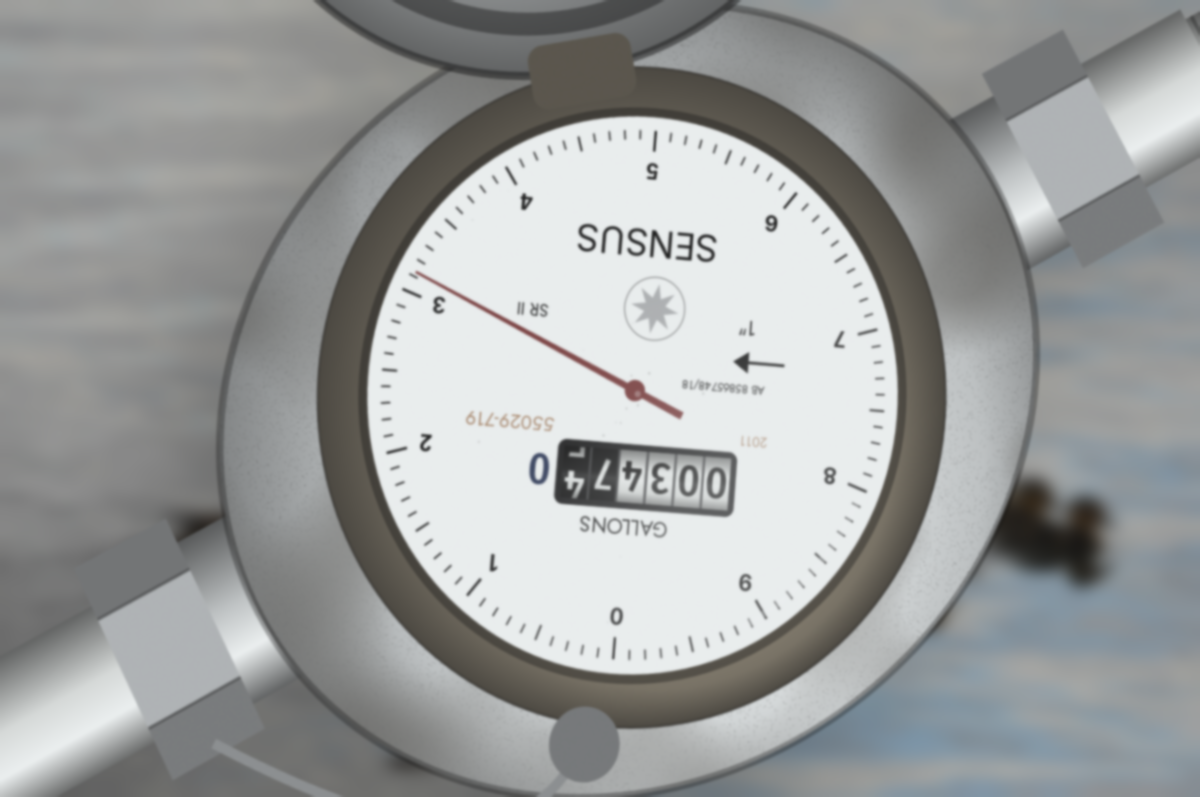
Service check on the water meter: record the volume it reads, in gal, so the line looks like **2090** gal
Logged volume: **34743.1** gal
